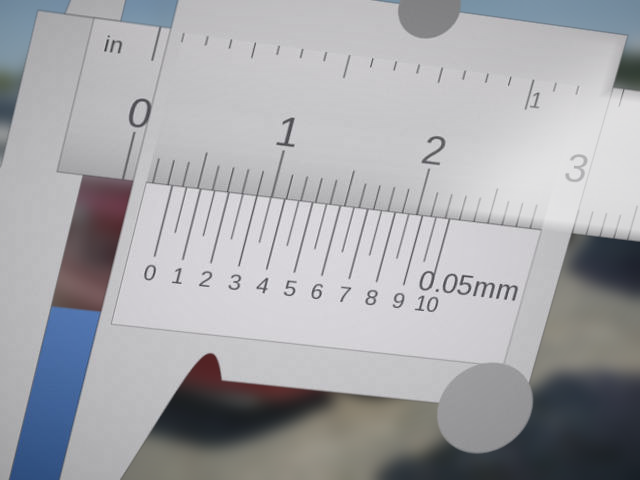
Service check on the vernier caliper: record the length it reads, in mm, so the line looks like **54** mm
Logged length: **3.3** mm
